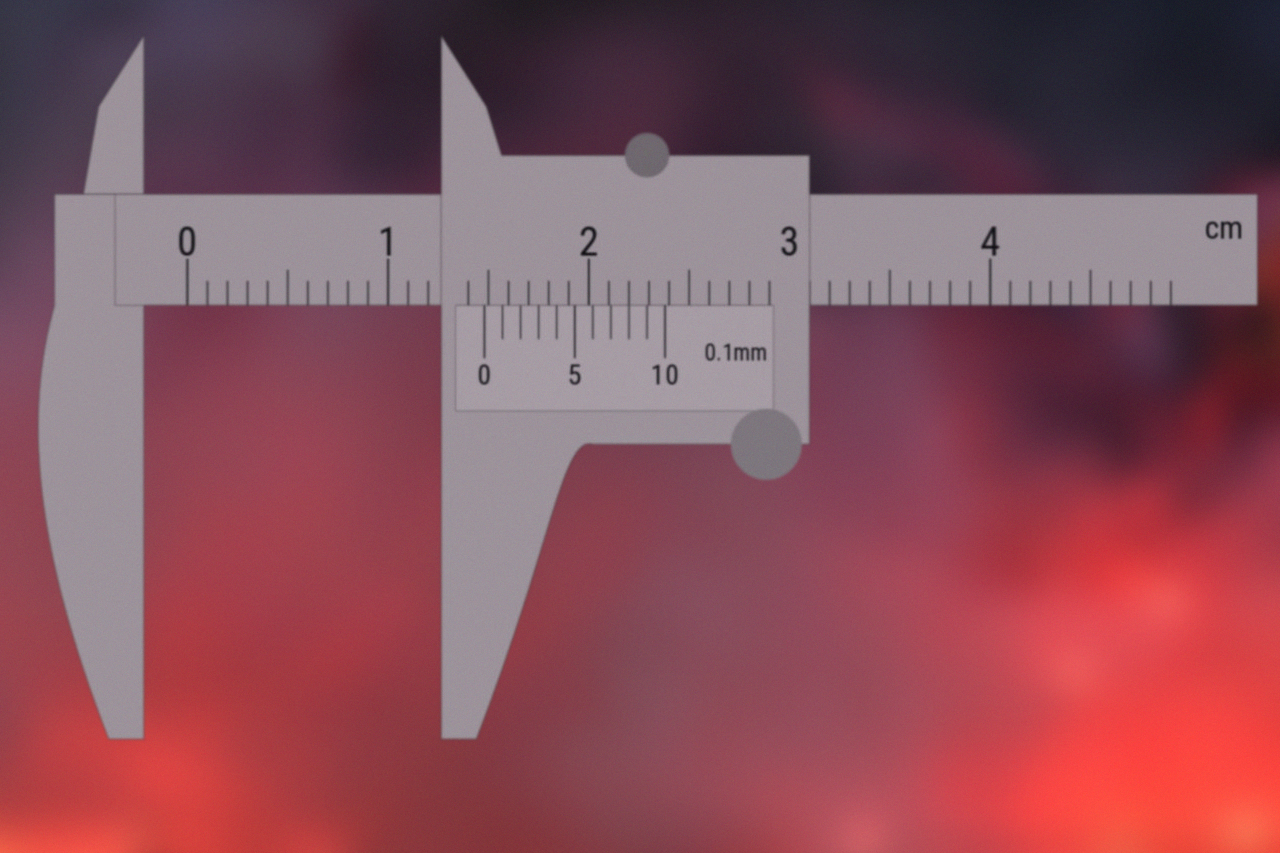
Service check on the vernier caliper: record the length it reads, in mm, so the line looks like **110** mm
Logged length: **14.8** mm
